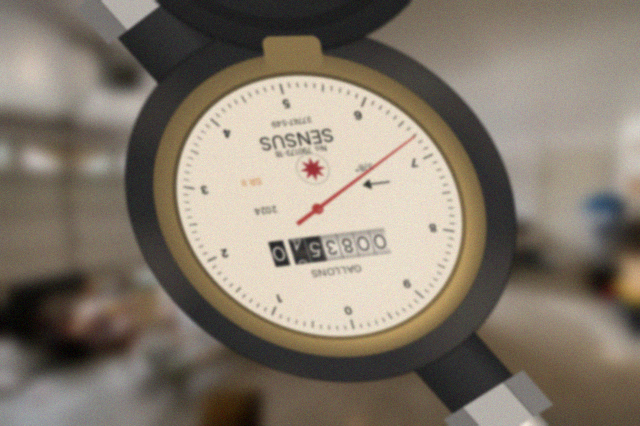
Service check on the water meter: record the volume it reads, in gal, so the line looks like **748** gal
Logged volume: **83536.7** gal
